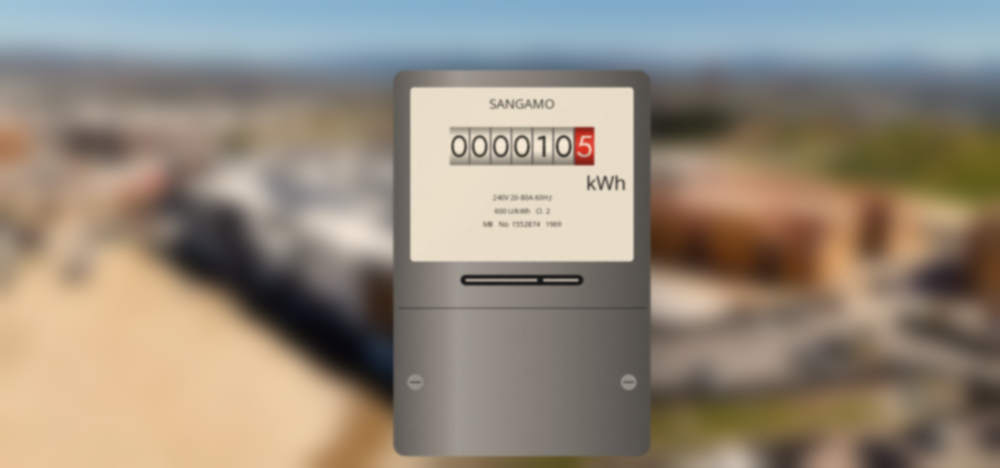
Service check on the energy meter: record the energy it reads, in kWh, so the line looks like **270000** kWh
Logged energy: **10.5** kWh
